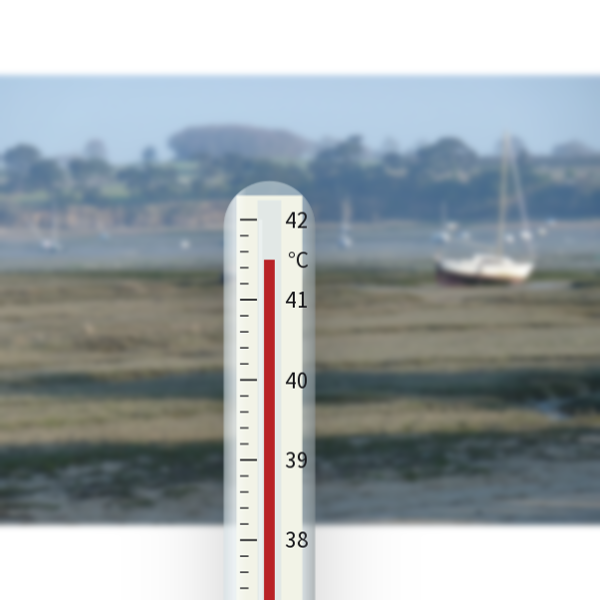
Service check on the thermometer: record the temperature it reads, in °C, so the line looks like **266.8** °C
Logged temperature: **41.5** °C
